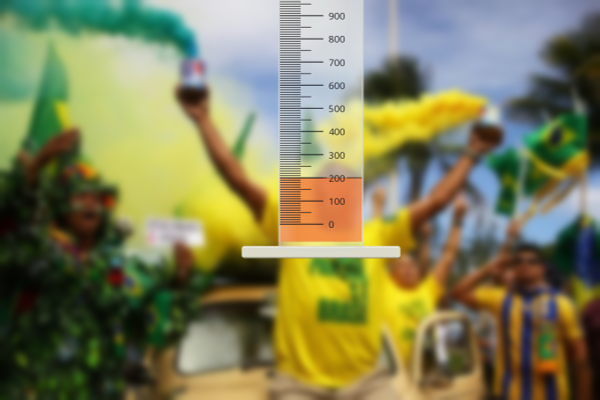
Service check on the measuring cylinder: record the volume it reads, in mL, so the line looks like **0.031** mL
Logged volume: **200** mL
